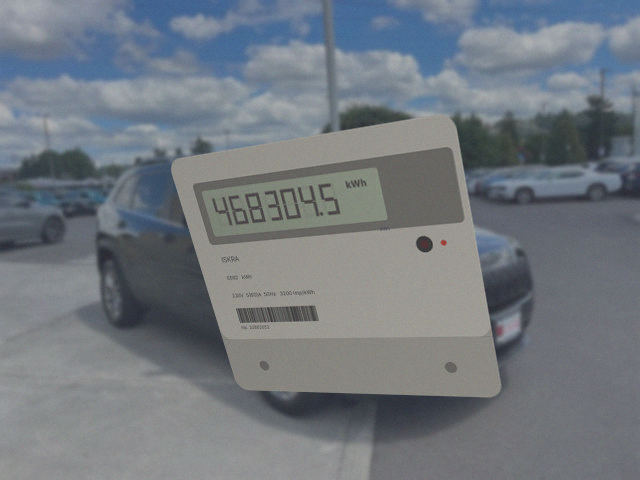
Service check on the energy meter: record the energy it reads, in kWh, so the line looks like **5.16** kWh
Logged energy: **468304.5** kWh
